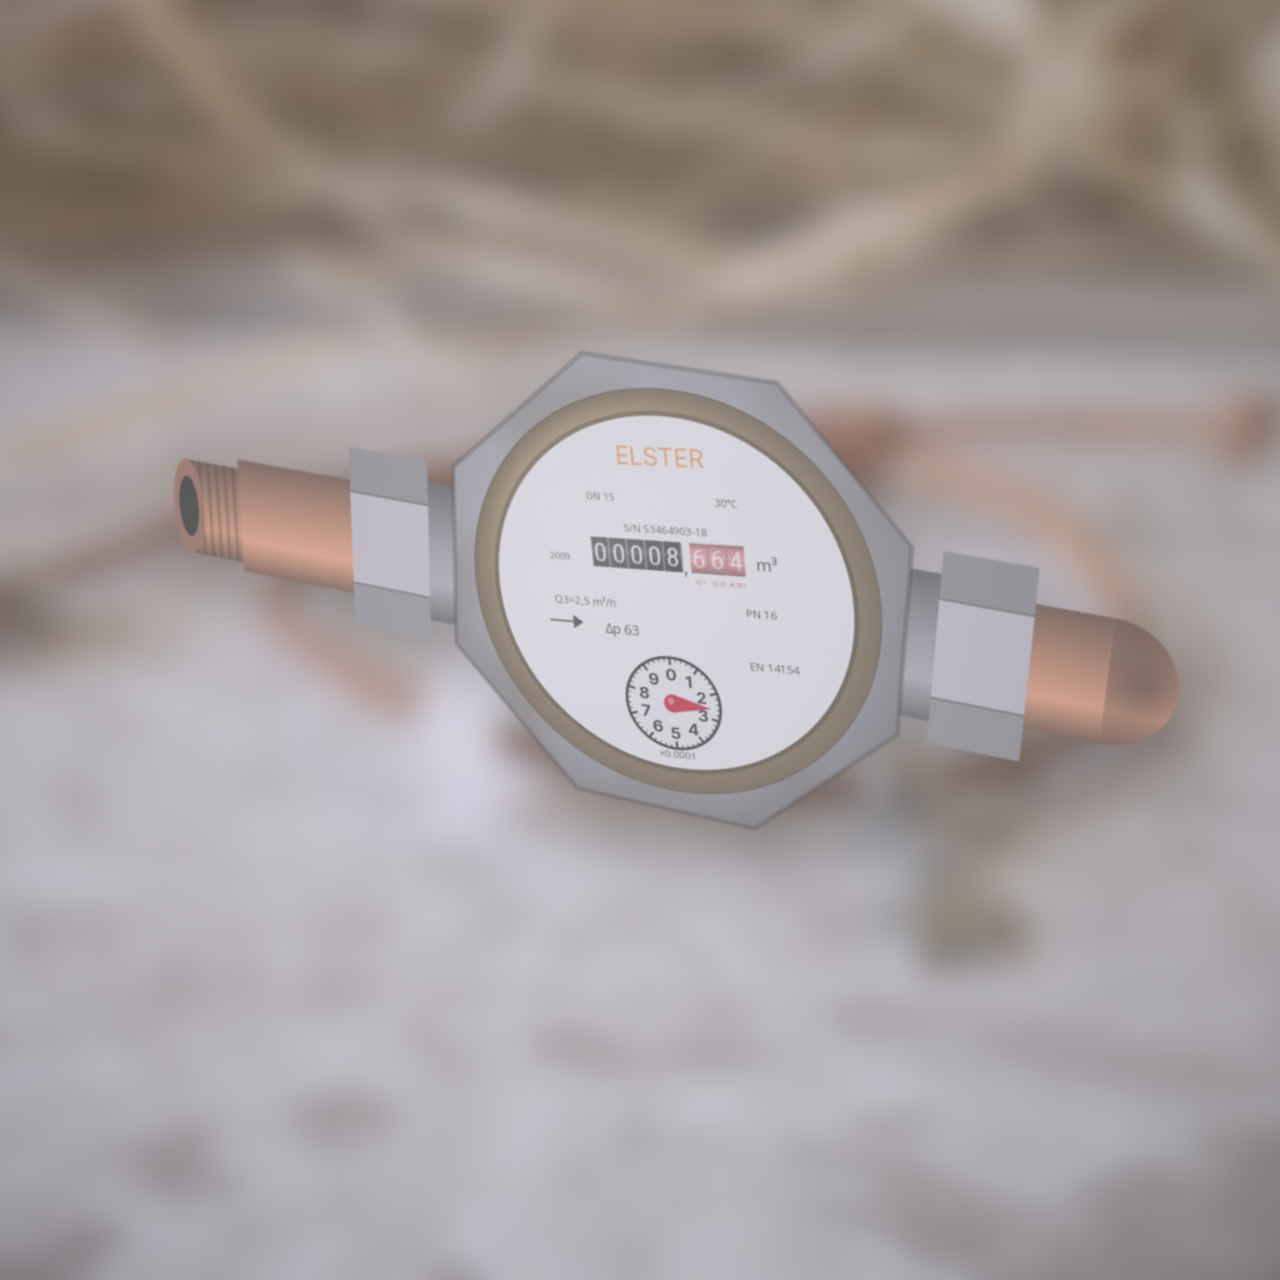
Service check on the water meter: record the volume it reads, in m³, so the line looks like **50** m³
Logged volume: **8.6642** m³
